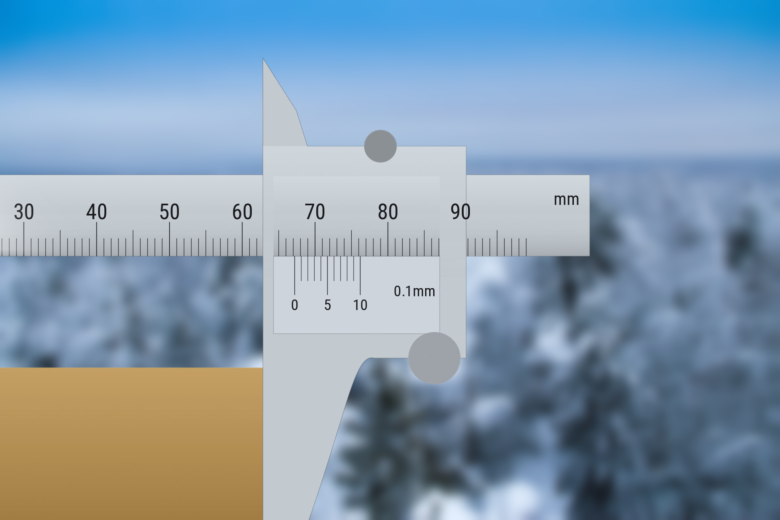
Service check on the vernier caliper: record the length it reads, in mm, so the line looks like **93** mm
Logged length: **67.2** mm
